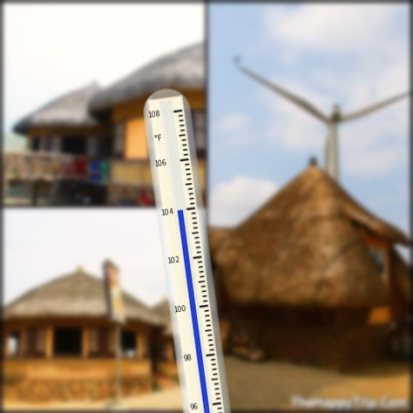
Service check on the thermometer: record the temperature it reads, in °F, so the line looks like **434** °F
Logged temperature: **104** °F
